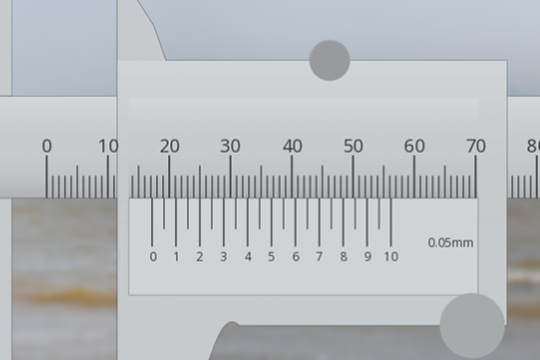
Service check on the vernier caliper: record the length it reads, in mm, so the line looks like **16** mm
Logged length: **17.2** mm
